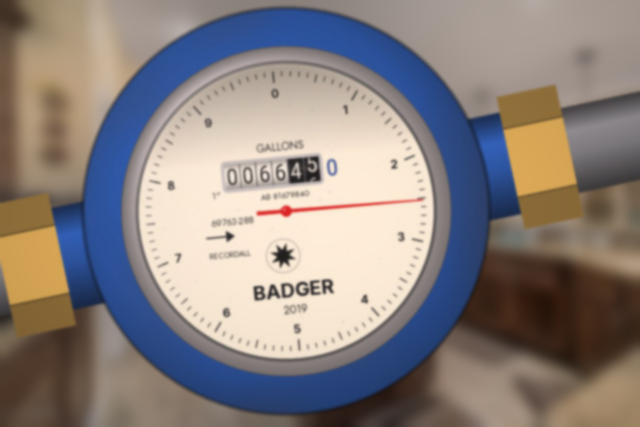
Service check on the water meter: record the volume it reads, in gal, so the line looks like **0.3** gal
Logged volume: **66452.5** gal
